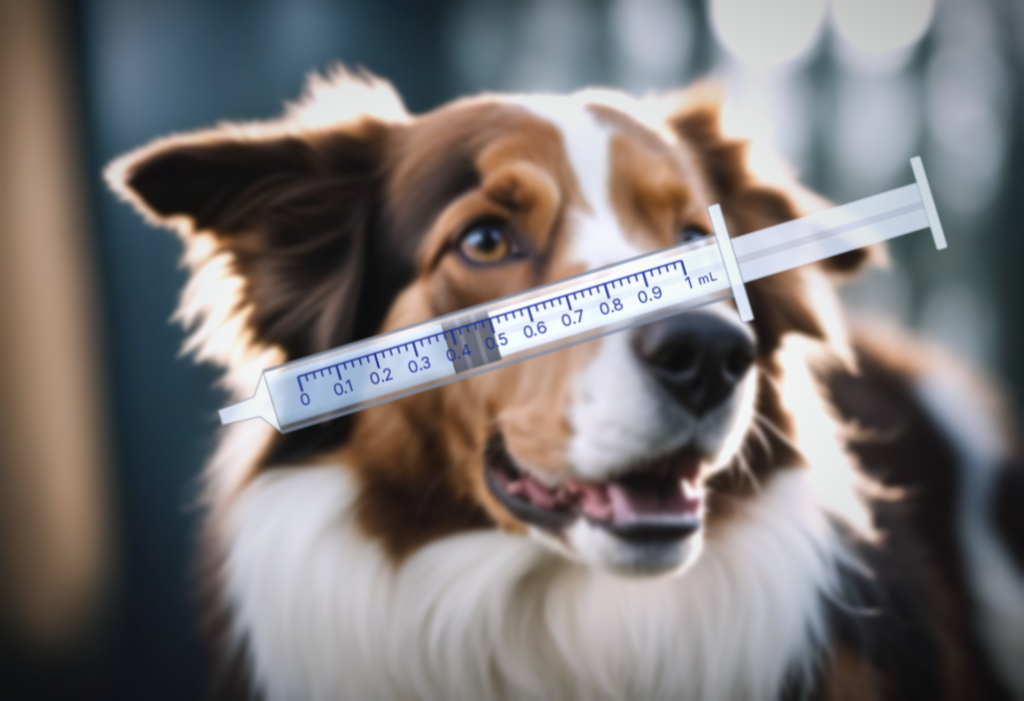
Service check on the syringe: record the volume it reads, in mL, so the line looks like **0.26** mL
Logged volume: **0.38** mL
